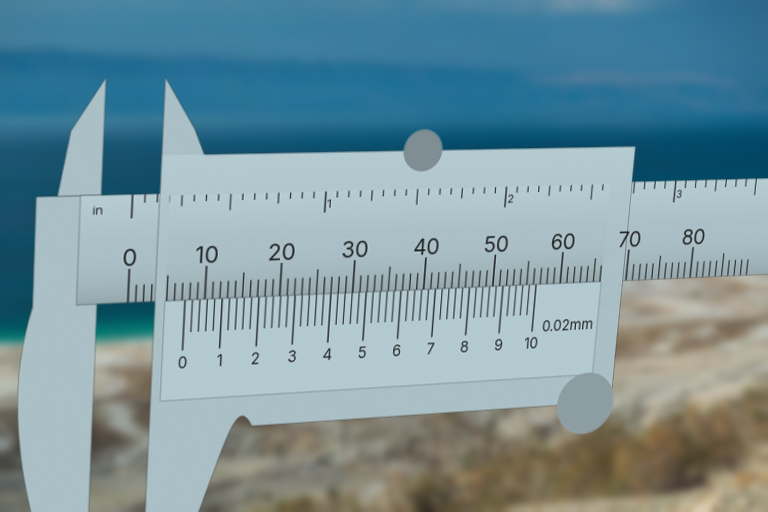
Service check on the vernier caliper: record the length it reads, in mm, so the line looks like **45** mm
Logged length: **7.4** mm
